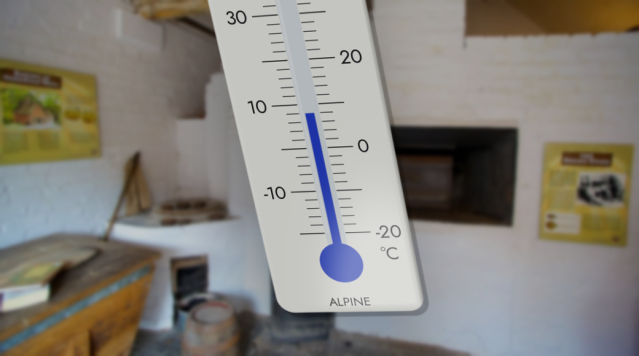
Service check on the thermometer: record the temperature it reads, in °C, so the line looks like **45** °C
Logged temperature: **8** °C
